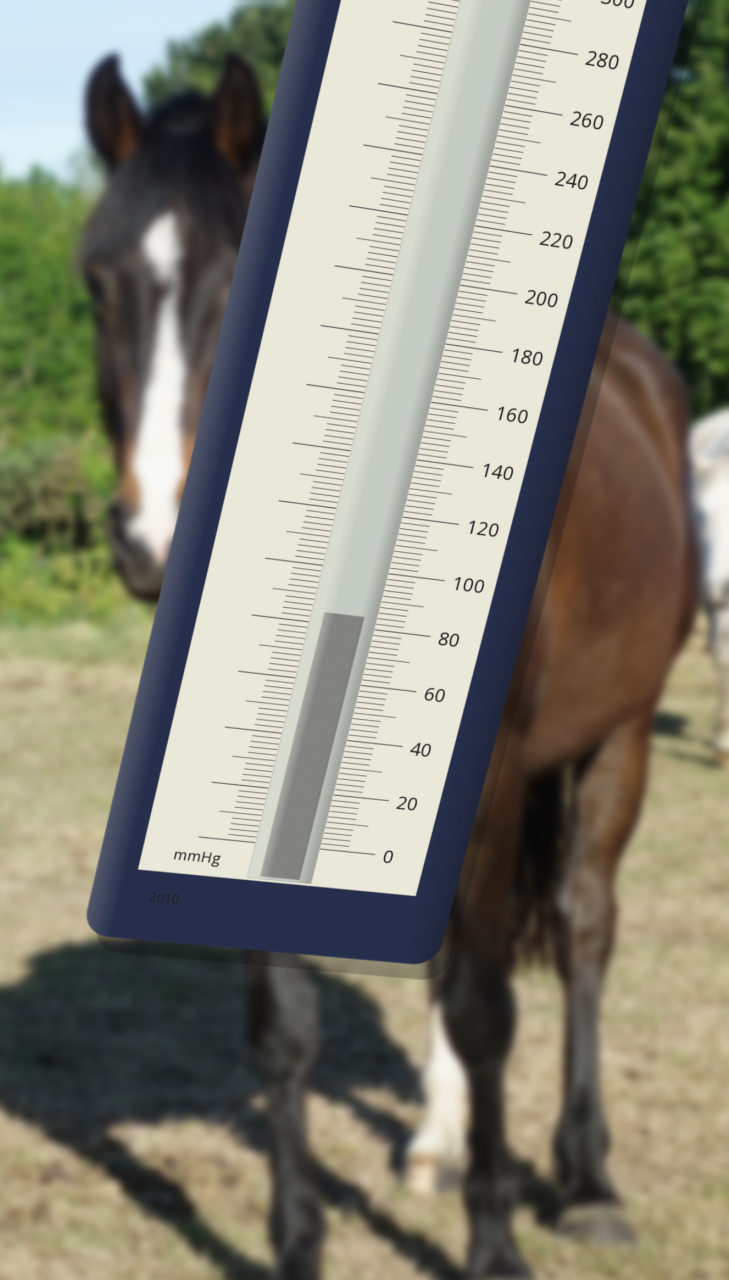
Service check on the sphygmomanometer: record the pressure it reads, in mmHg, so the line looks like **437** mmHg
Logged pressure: **84** mmHg
